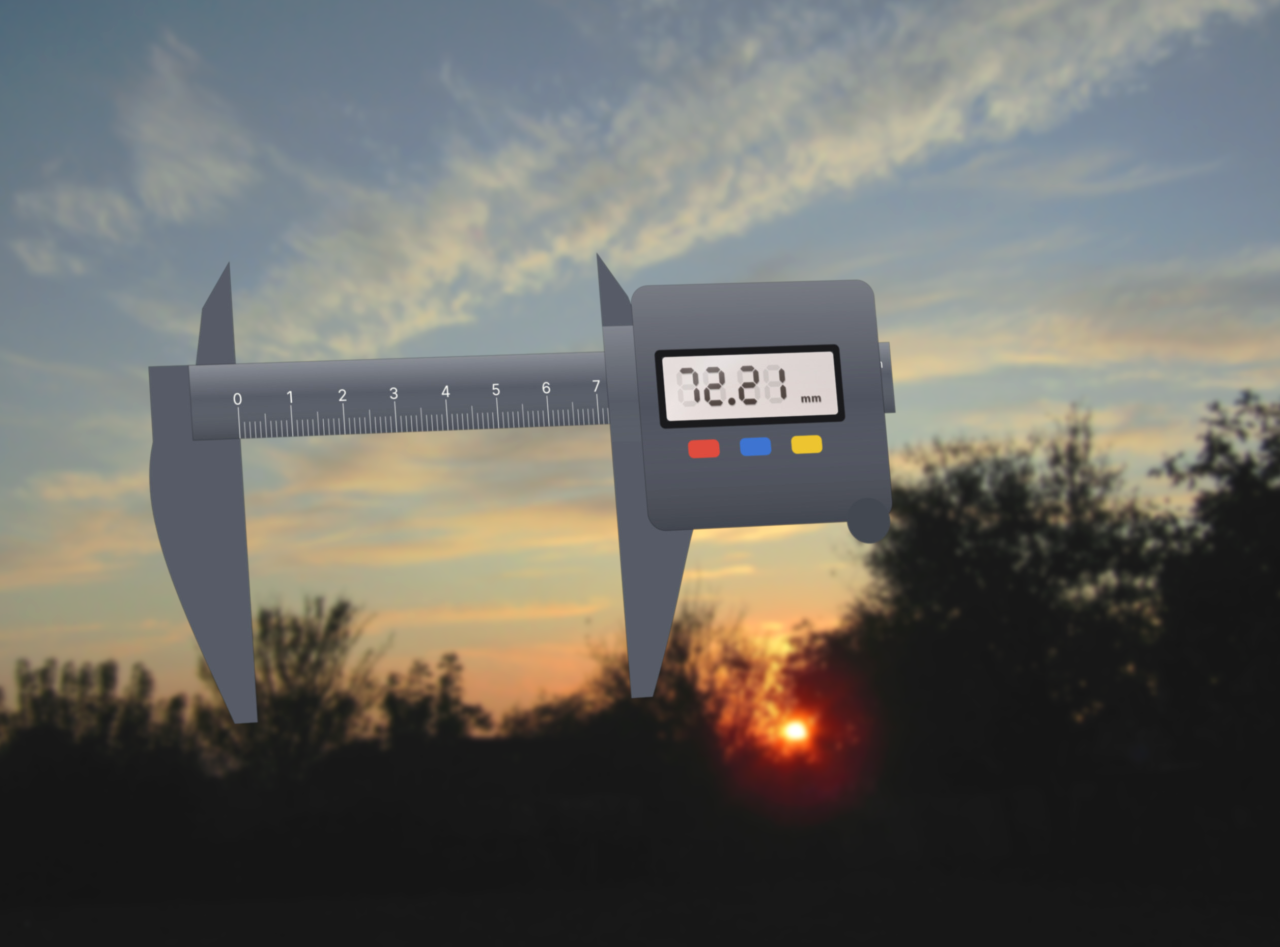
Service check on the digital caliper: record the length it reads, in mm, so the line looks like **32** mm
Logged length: **72.21** mm
